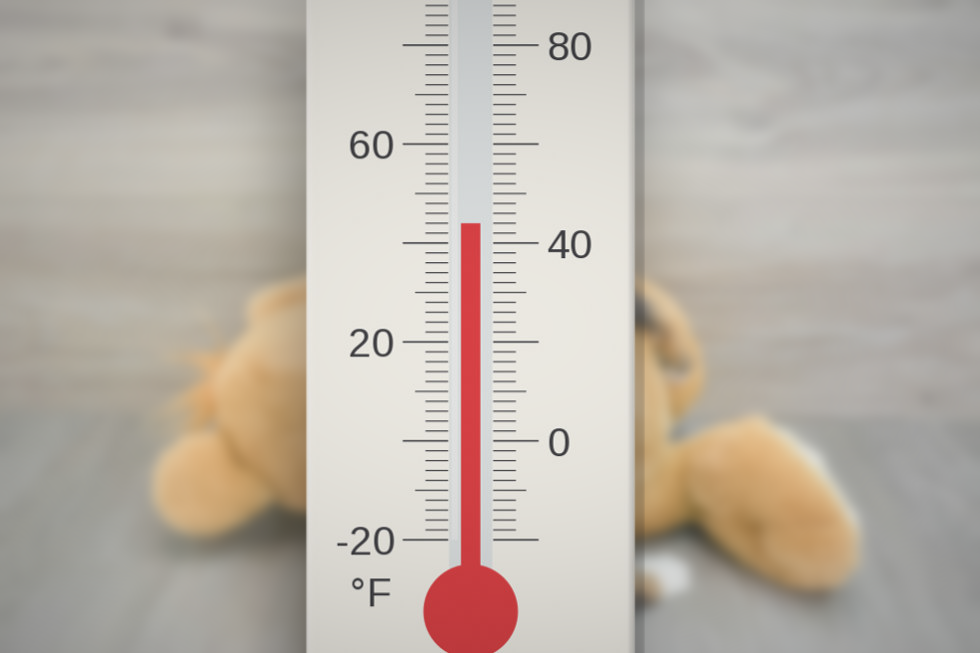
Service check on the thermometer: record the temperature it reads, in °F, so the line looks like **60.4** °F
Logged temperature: **44** °F
